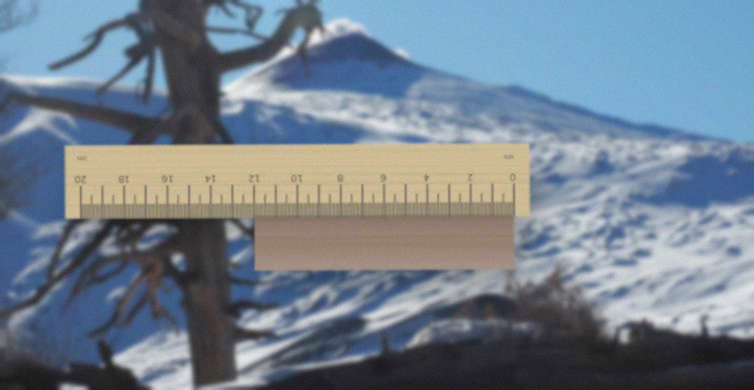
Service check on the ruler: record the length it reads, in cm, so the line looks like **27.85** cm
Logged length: **12** cm
